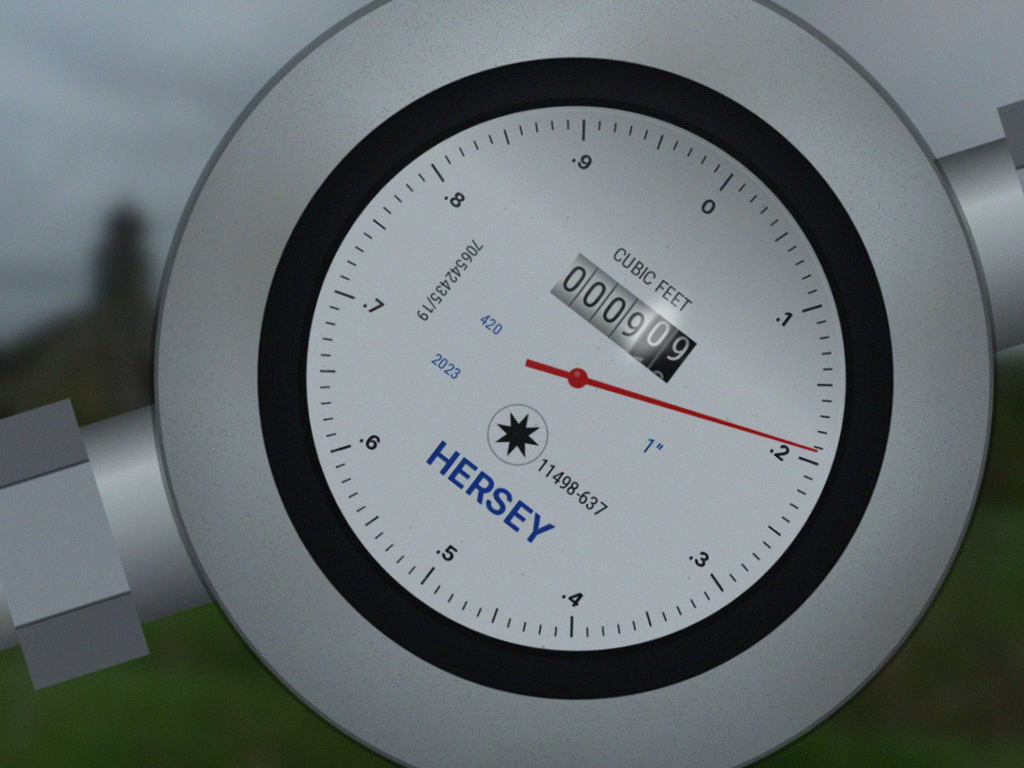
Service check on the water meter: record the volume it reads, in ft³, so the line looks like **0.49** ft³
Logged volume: **909.19** ft³
